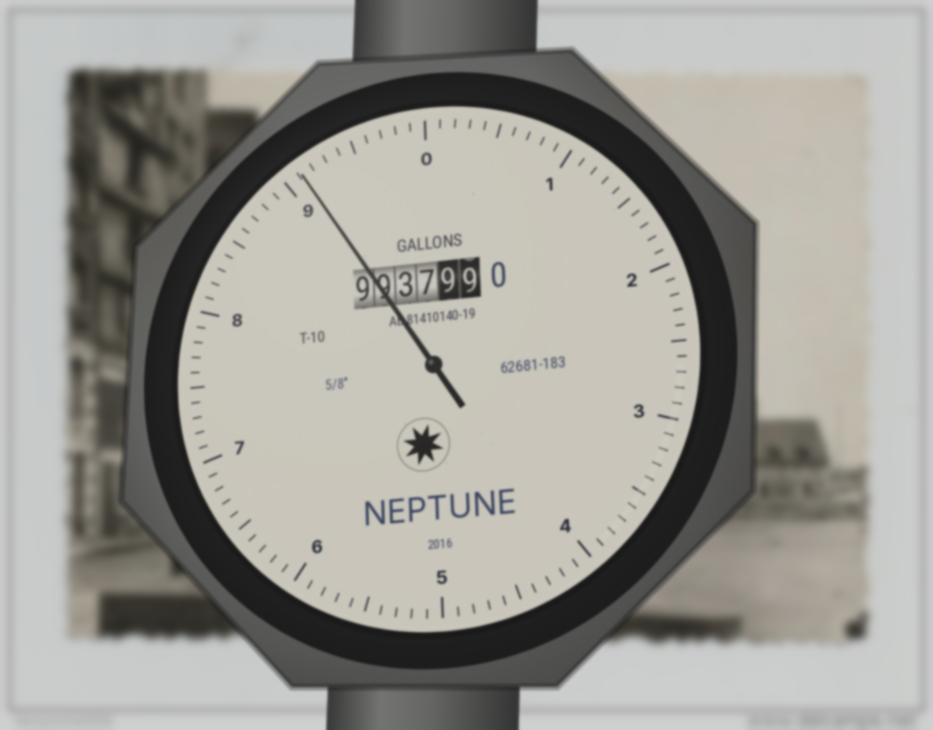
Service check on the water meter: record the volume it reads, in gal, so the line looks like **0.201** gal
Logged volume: **9937989.1** gal
